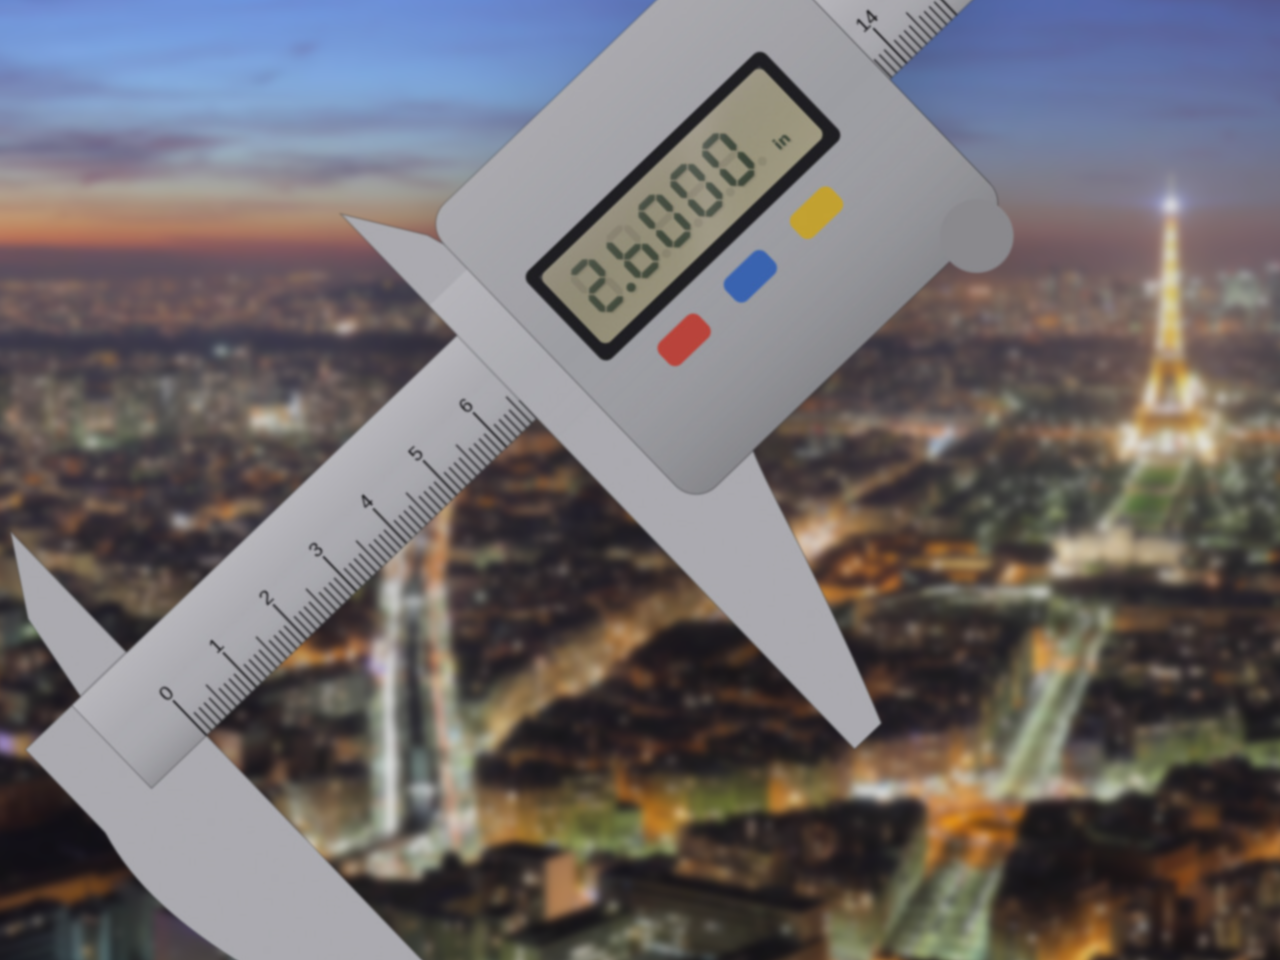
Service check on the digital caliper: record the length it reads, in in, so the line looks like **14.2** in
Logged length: **2.6000** in
